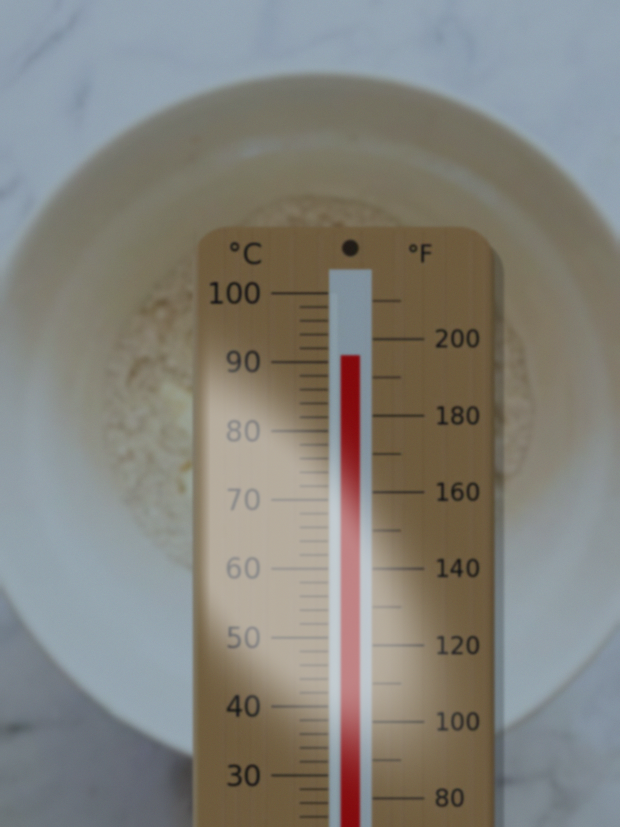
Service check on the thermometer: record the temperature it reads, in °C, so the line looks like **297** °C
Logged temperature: **91** °C
